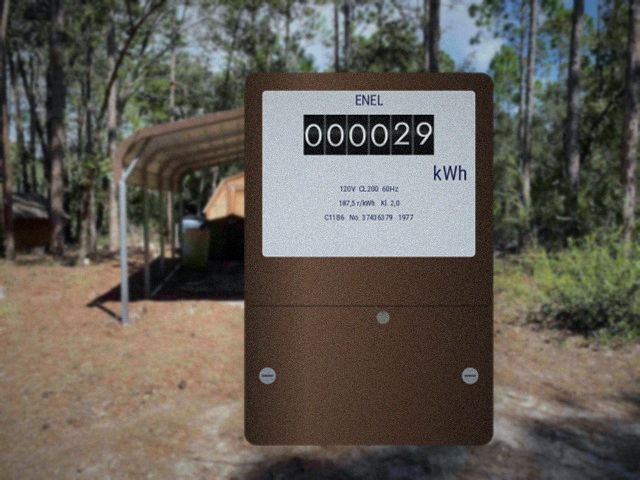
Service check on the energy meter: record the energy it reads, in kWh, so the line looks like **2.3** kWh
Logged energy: **29** kWh
